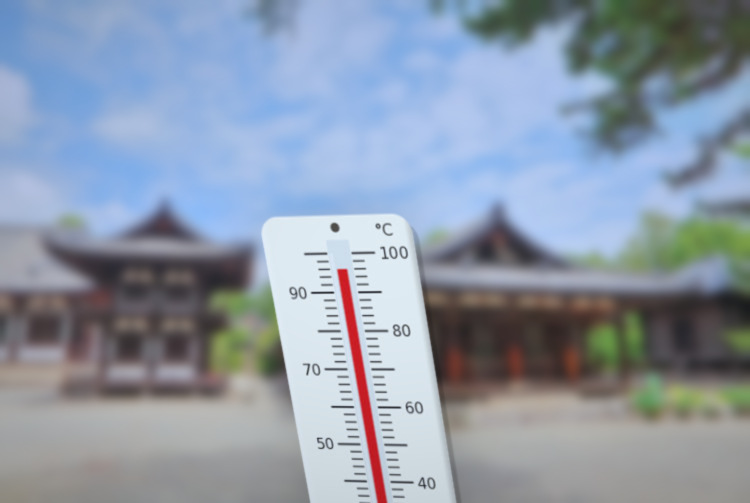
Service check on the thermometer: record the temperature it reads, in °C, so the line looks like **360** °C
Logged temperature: **96** °C
